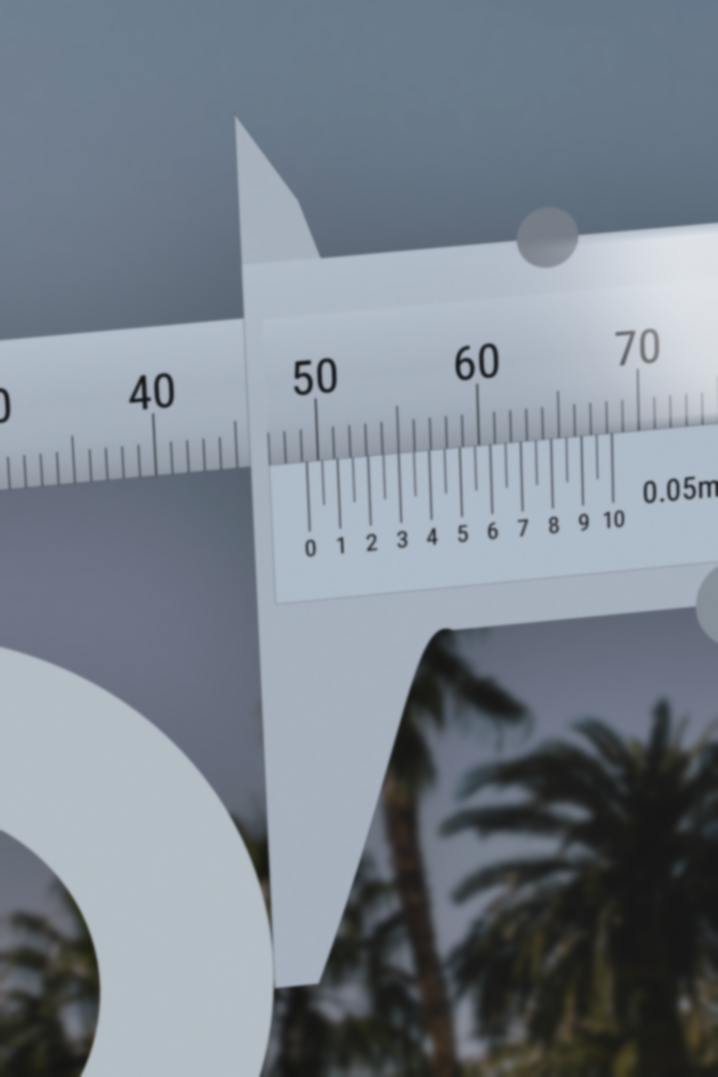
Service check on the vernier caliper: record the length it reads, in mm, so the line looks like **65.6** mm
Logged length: **49.3** mm
